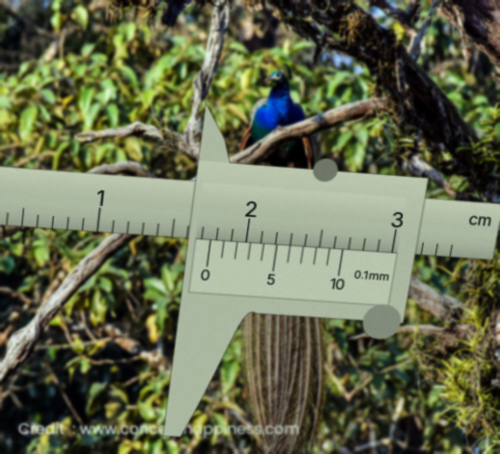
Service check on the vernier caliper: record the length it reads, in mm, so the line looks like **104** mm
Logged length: **17.6** mm
